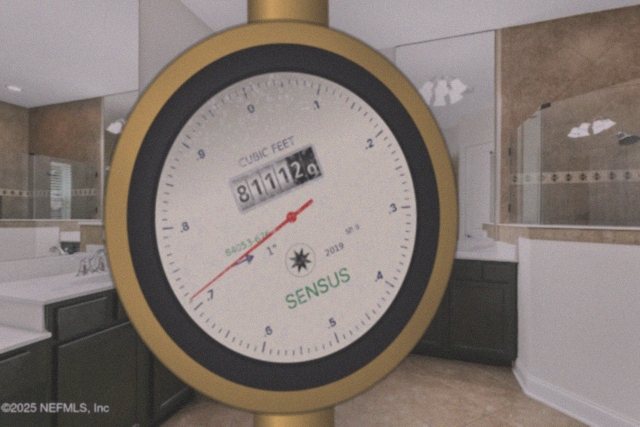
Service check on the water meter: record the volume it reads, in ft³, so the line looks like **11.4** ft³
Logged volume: **811128.71** ft³
